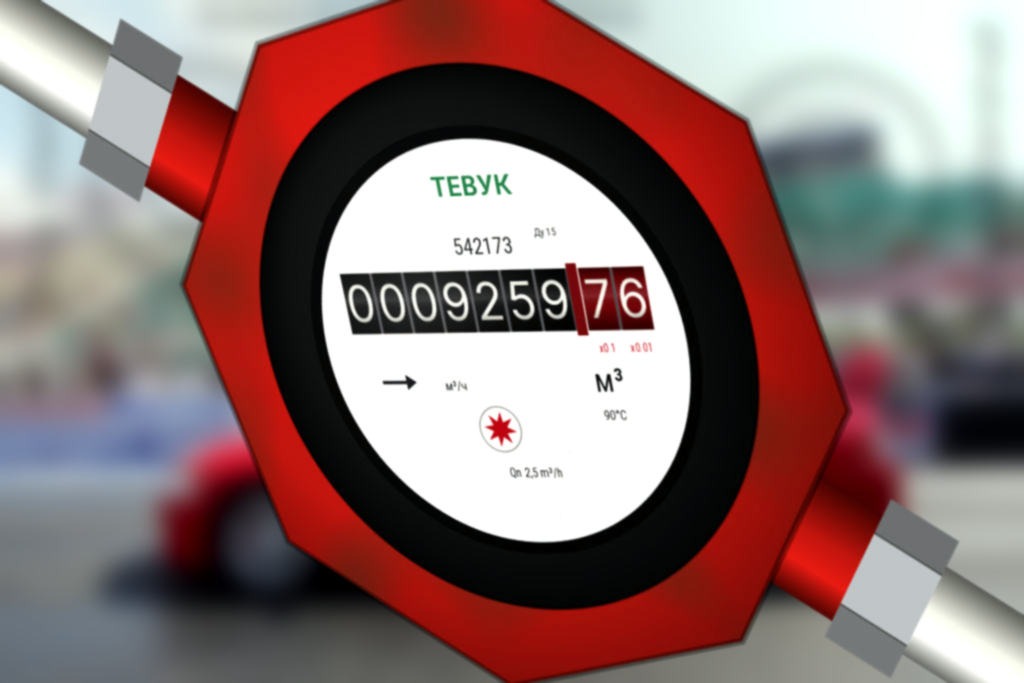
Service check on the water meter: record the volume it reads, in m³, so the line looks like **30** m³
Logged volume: **9259.76** m³
